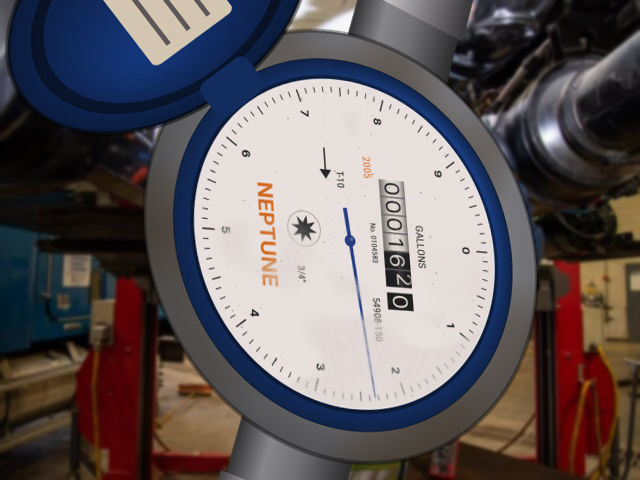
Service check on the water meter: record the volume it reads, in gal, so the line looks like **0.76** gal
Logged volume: **1622.3** gal
